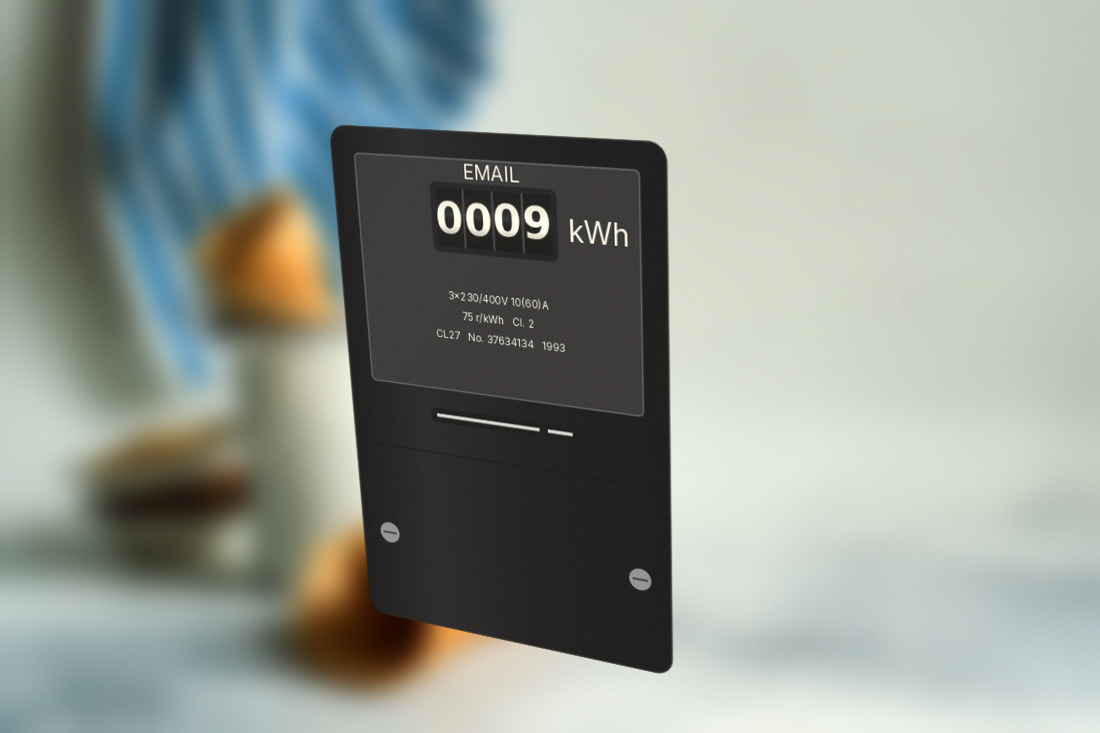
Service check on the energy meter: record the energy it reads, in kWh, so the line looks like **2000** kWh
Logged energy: **9** kWh
